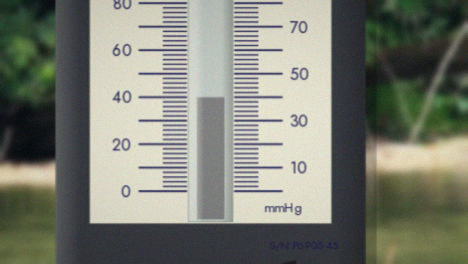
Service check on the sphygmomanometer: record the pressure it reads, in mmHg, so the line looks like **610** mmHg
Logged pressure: **40** mmHg
